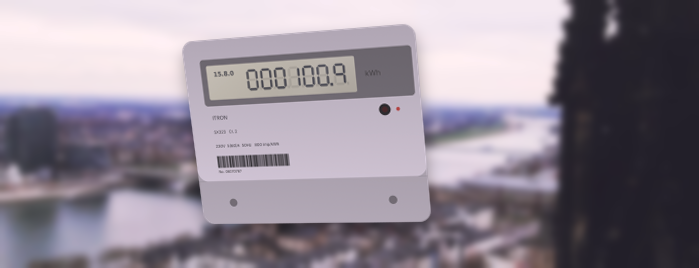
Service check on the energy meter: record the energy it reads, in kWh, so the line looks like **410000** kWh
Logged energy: **100.9** kWh
